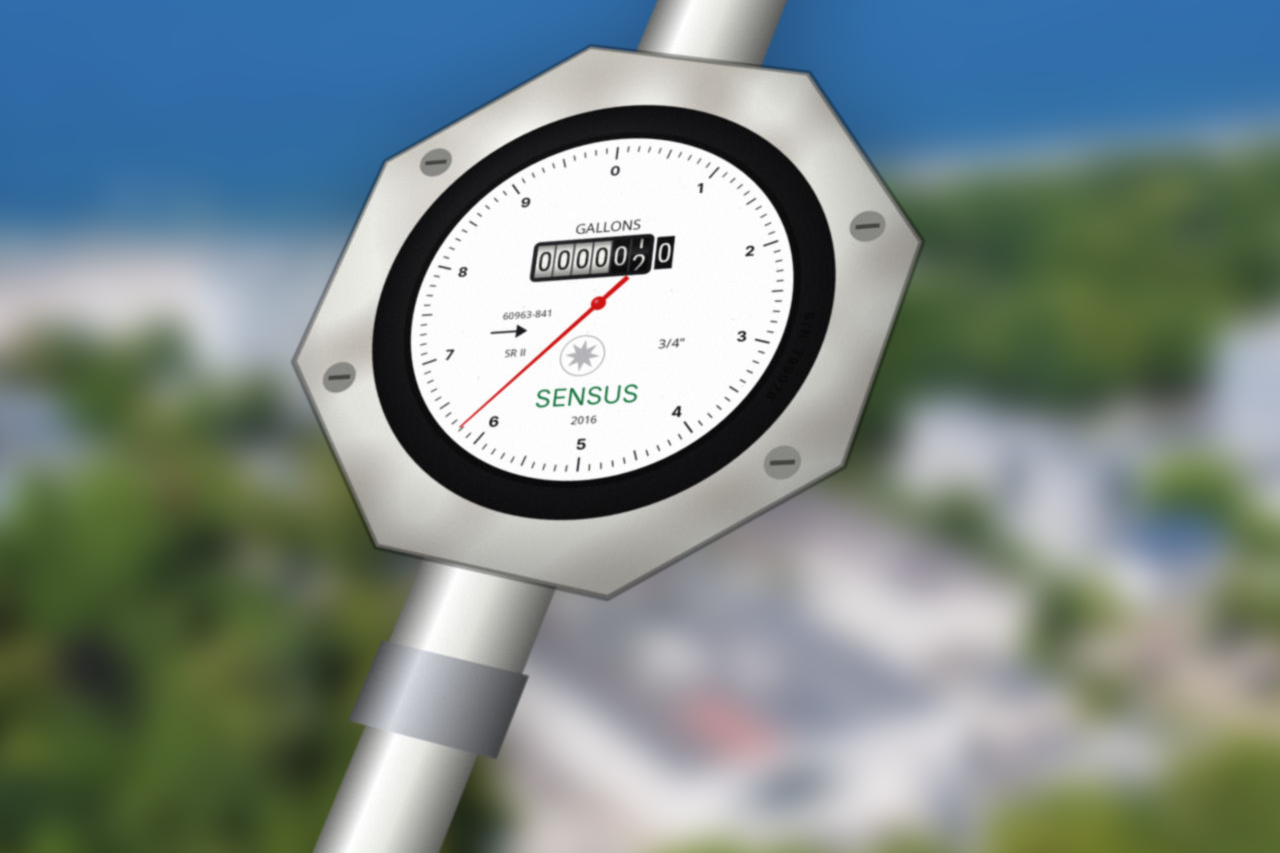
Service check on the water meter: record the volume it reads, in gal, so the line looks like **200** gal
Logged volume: **16.2** gal
